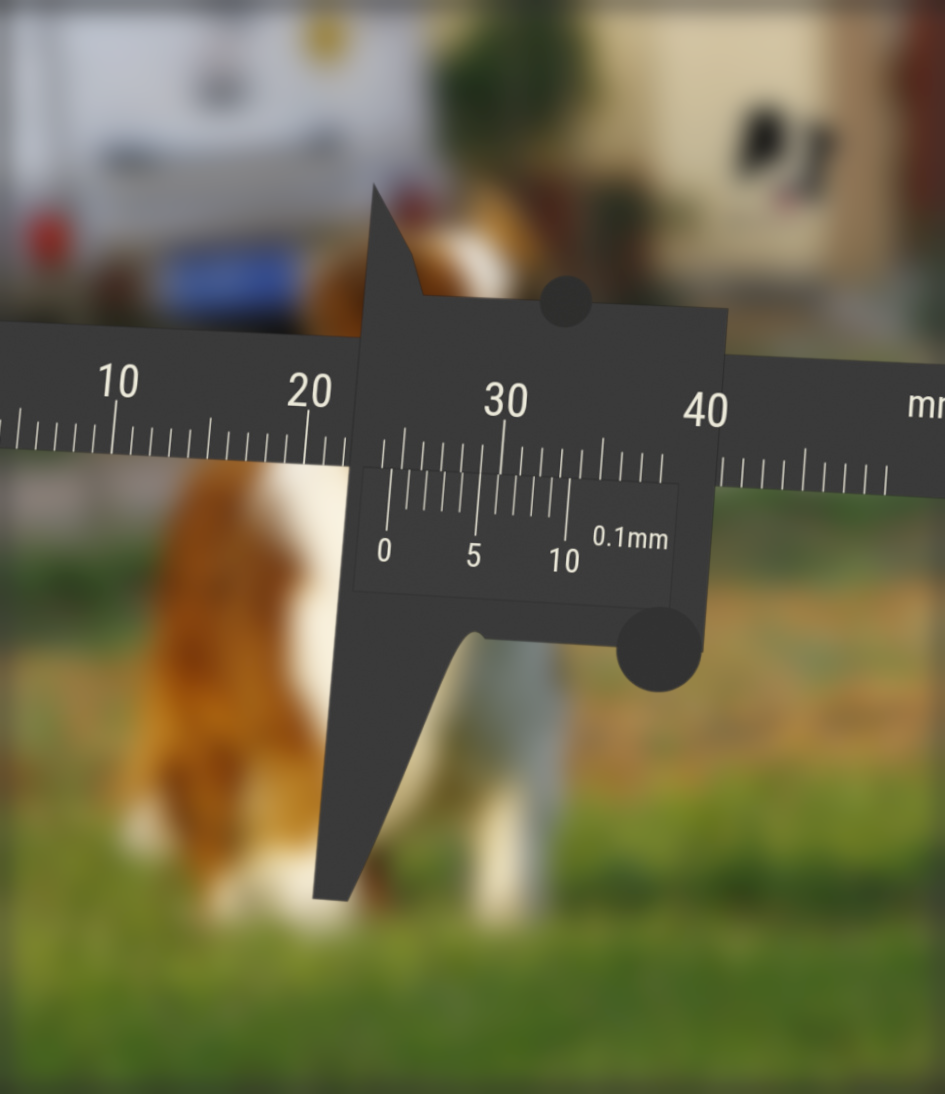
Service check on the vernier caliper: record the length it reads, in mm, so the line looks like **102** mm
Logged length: **24.5** mm
